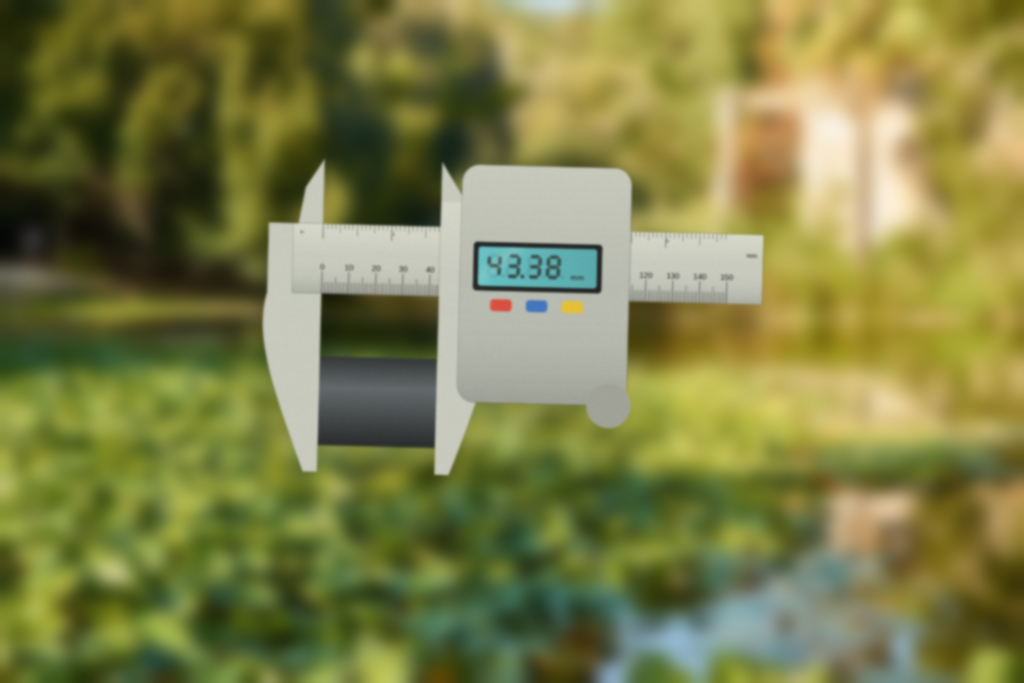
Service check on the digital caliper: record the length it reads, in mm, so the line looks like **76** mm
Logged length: **43.38** mm
